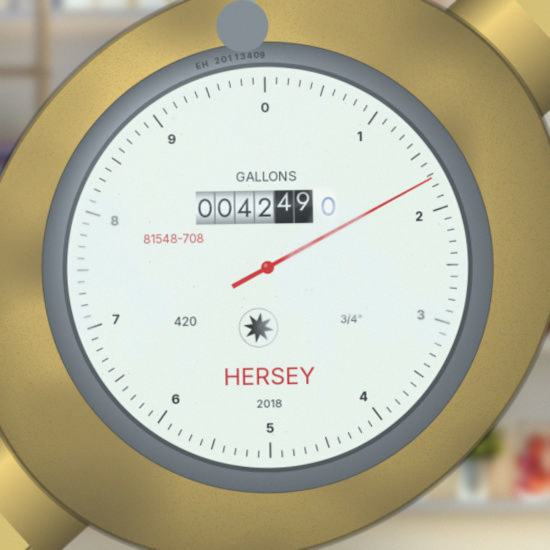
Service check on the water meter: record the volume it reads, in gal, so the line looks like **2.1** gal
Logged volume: **42491.7** gal
